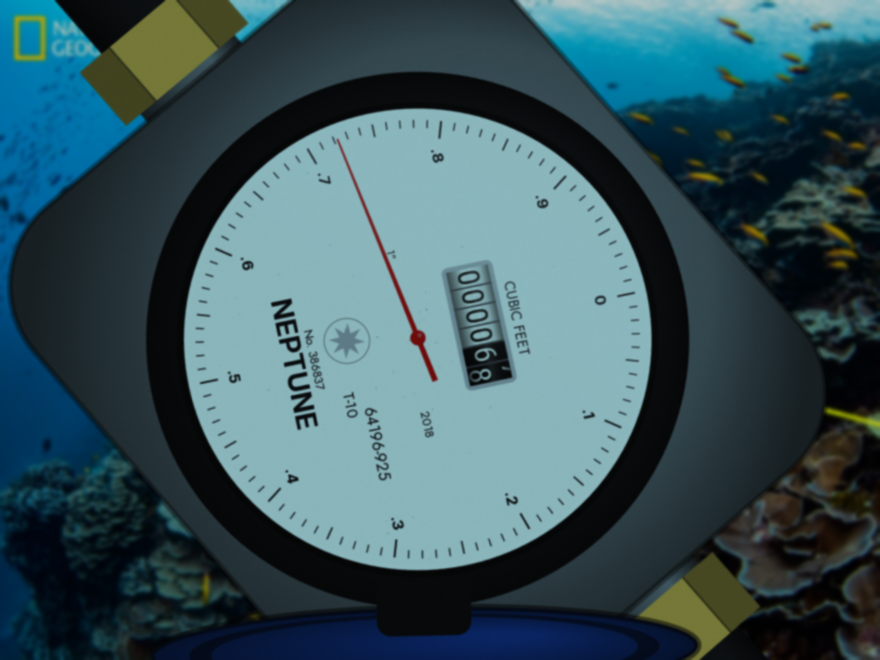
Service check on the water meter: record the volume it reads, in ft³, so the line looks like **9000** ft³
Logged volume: **67.72** ft³
